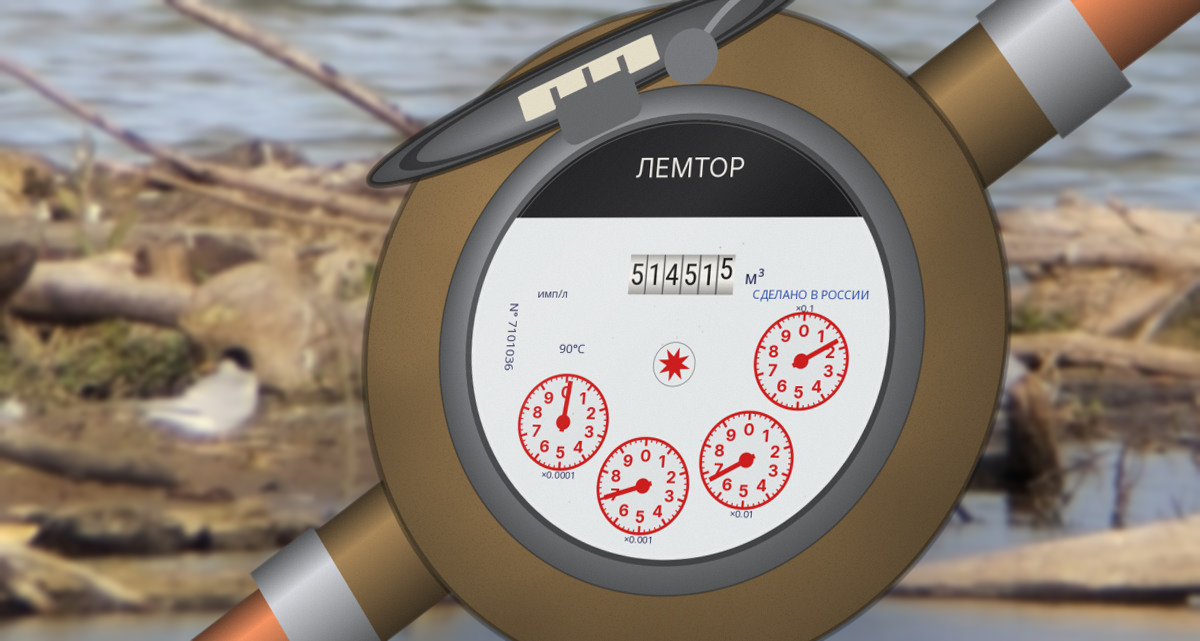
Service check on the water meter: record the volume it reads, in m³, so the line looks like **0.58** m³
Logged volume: **514515.1670** m³
